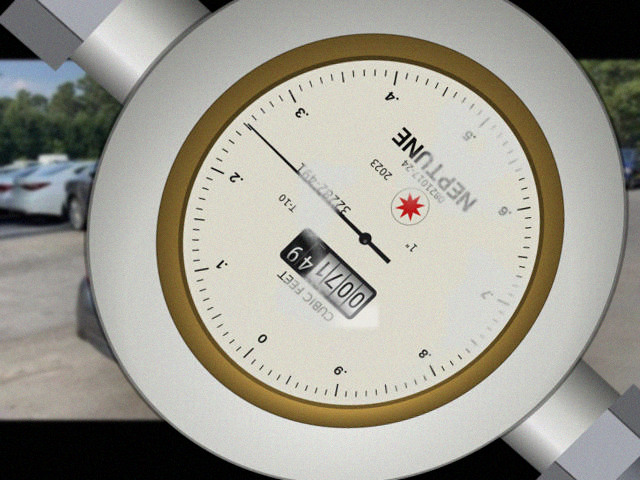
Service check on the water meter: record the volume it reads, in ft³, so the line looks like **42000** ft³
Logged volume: **7149.25** ft³
